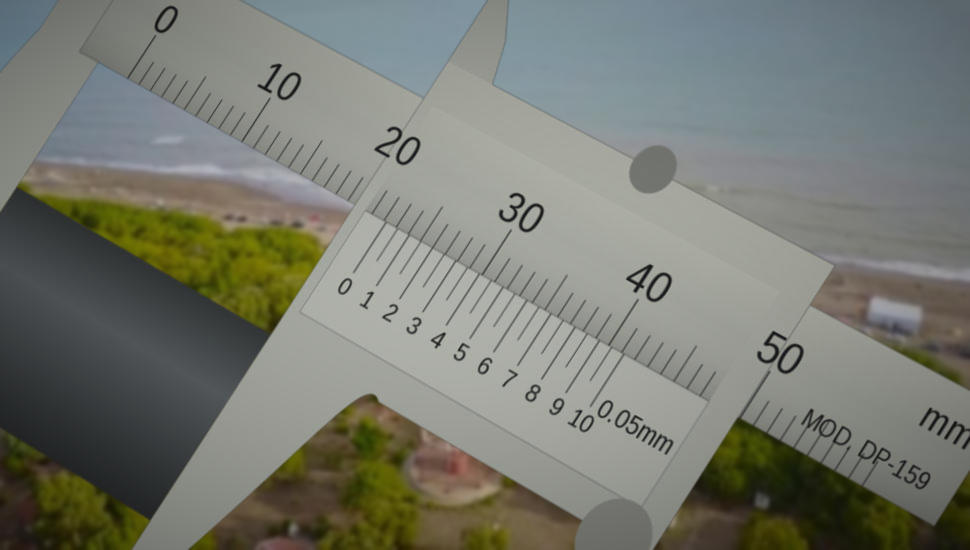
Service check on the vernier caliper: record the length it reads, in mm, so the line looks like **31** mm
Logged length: **22.2** mm
